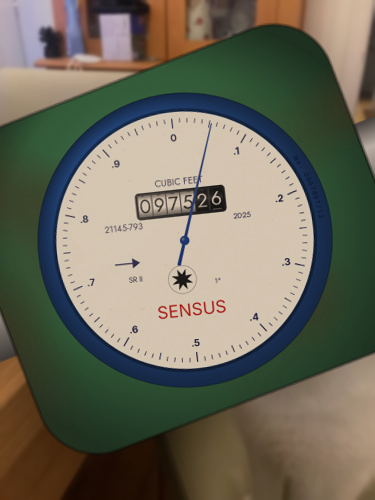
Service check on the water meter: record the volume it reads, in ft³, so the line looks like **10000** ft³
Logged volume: **97526.05** ft³
